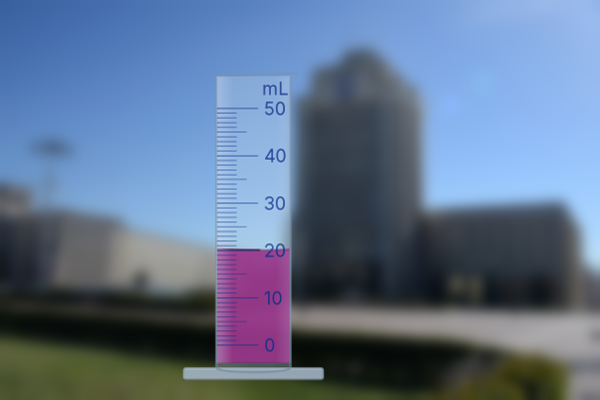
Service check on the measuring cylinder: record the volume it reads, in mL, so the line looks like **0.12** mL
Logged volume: **20** mL
